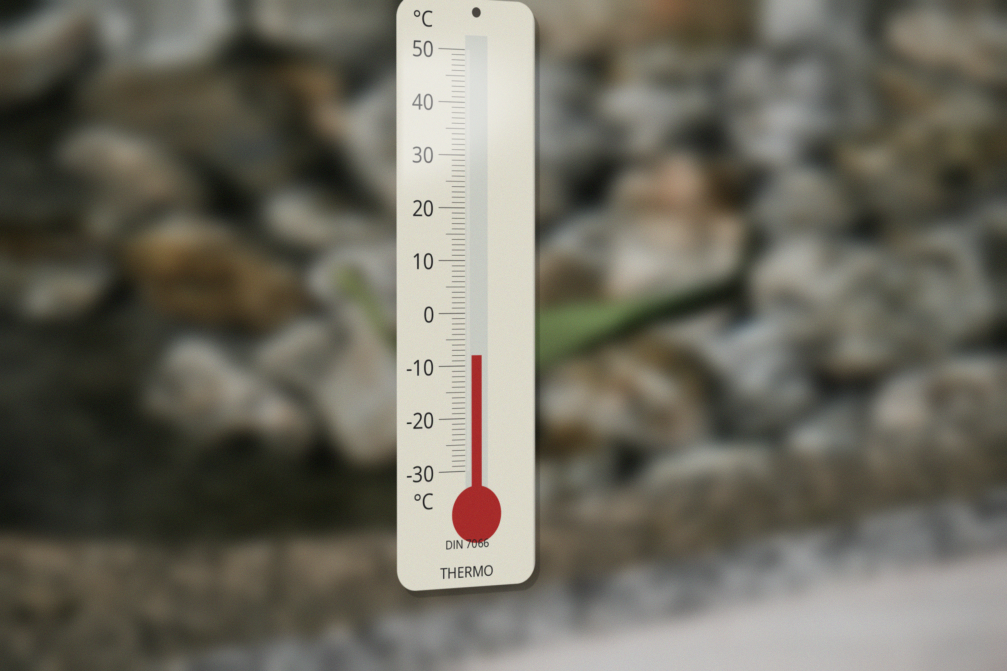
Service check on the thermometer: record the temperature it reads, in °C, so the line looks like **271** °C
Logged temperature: **-8** °C
